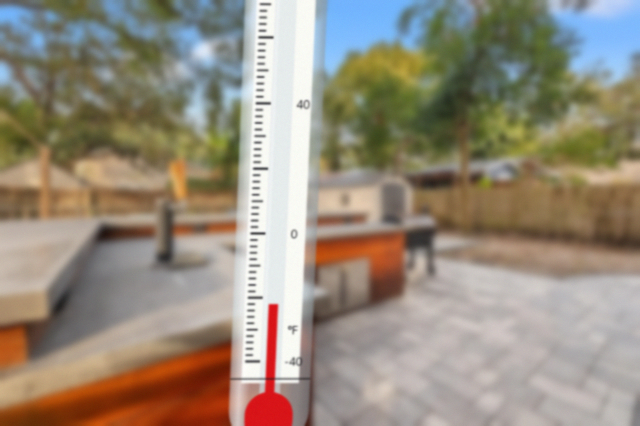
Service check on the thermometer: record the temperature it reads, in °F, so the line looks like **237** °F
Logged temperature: **-22** °F
